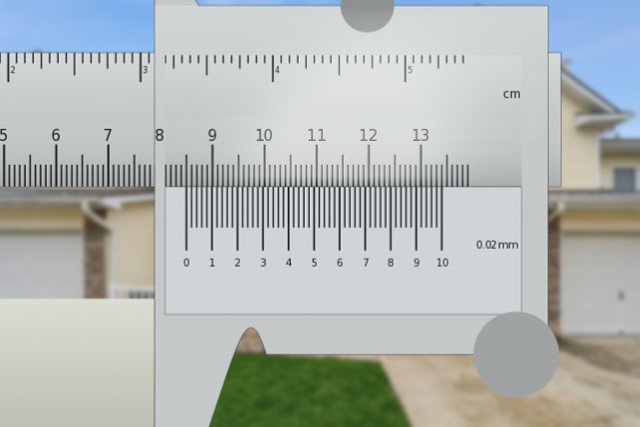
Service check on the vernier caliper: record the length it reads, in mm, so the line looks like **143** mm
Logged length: **85.0** mm
